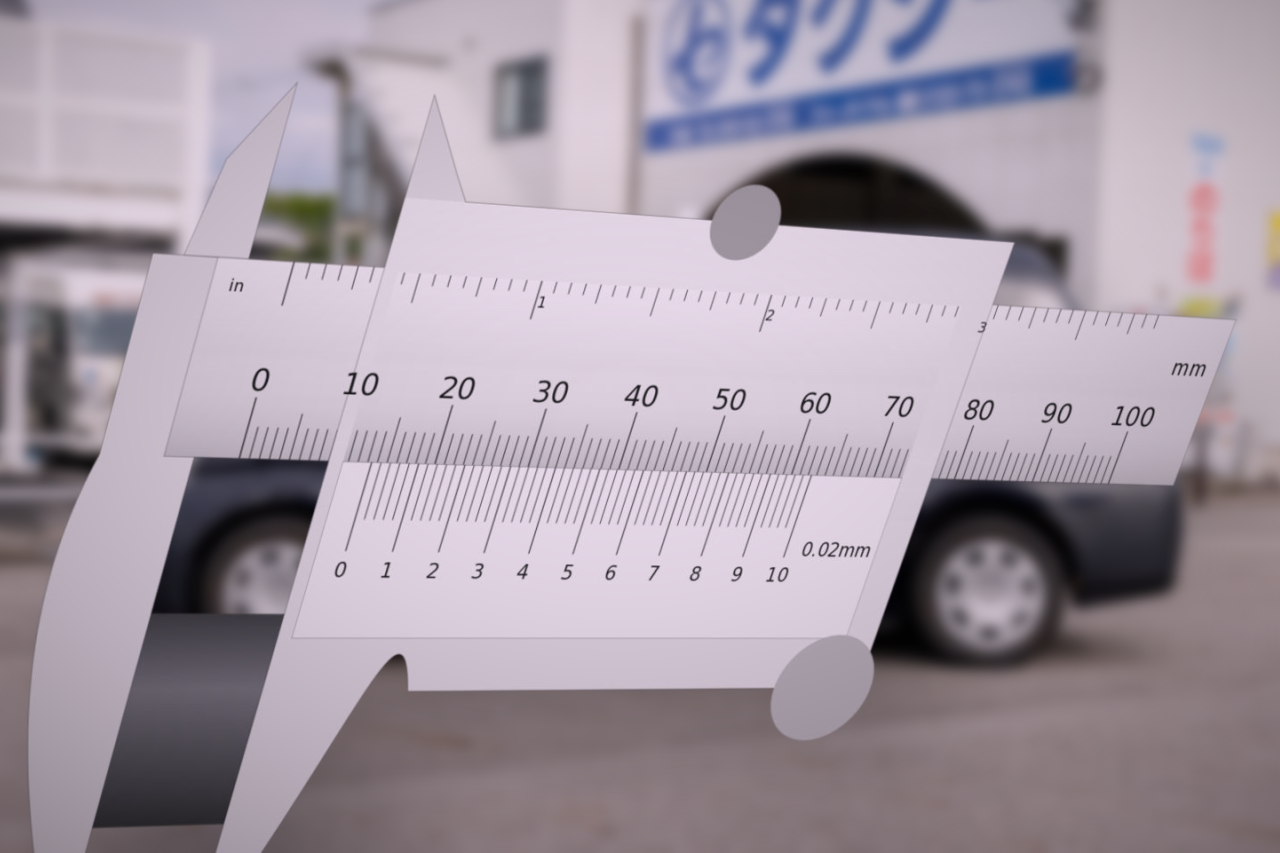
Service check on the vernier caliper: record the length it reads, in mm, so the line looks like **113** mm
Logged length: **13.4** mm
